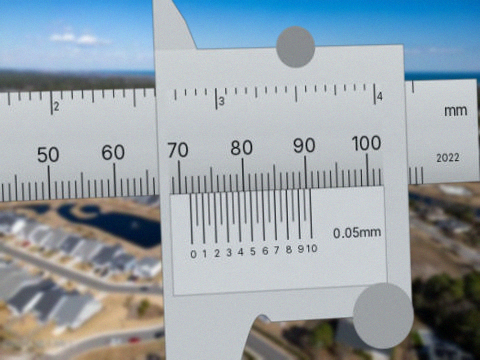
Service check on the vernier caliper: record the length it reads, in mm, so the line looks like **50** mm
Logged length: **71.6** mm
